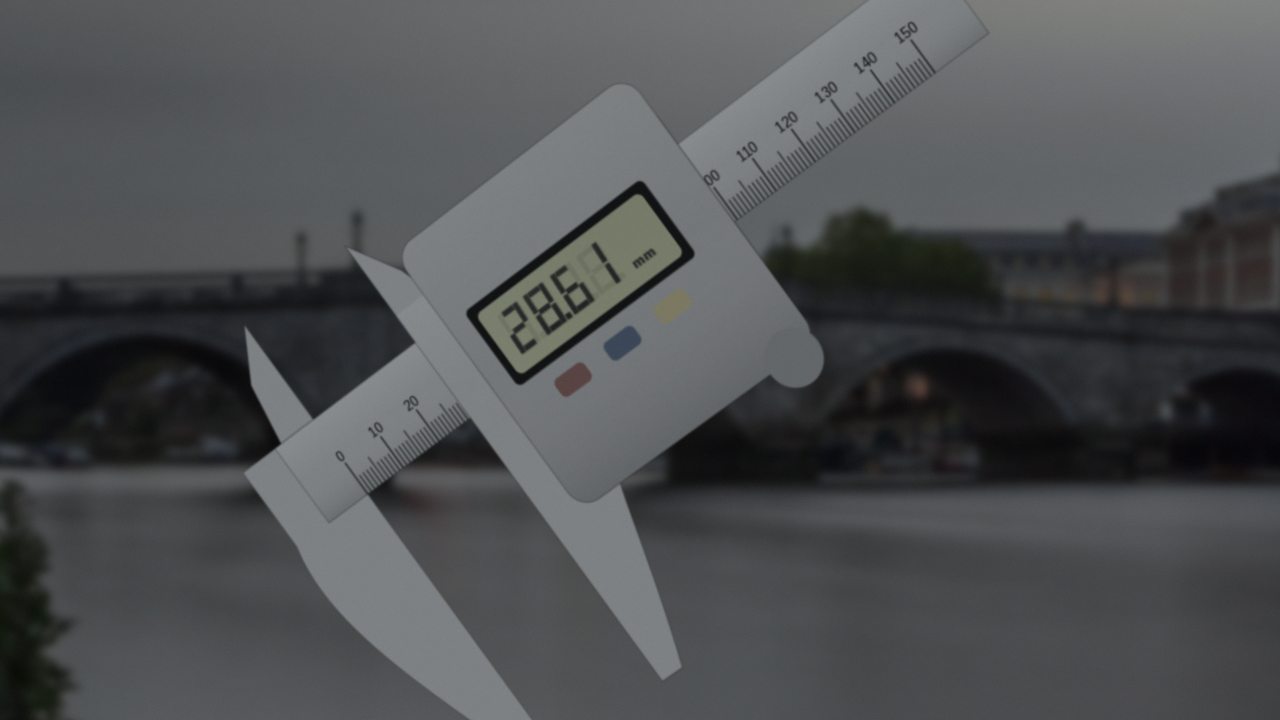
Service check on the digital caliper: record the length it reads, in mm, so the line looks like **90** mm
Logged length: **28.61** mm
